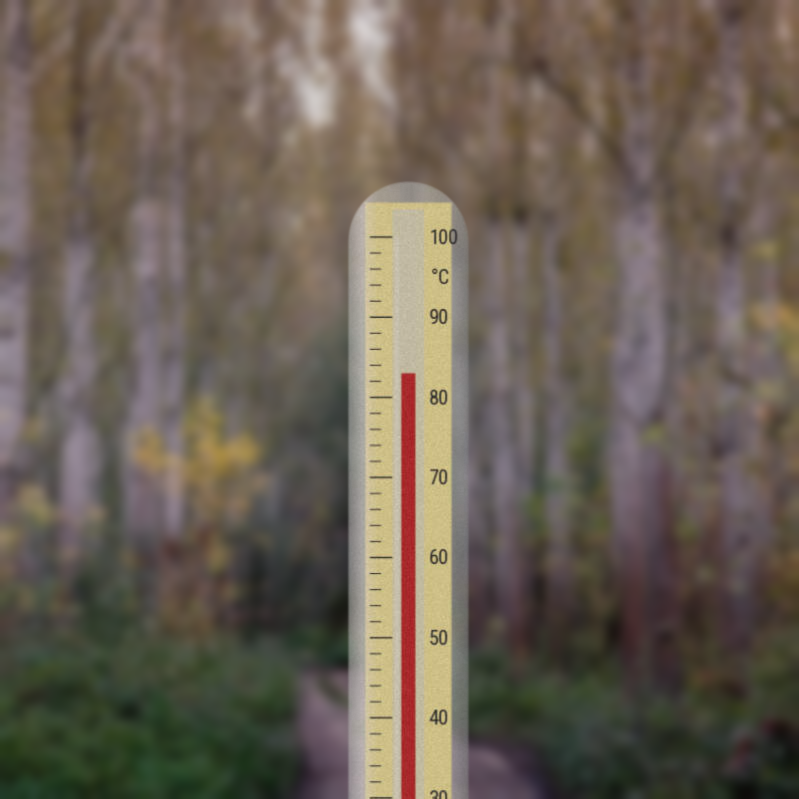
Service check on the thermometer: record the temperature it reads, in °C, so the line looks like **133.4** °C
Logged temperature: **83** °C
